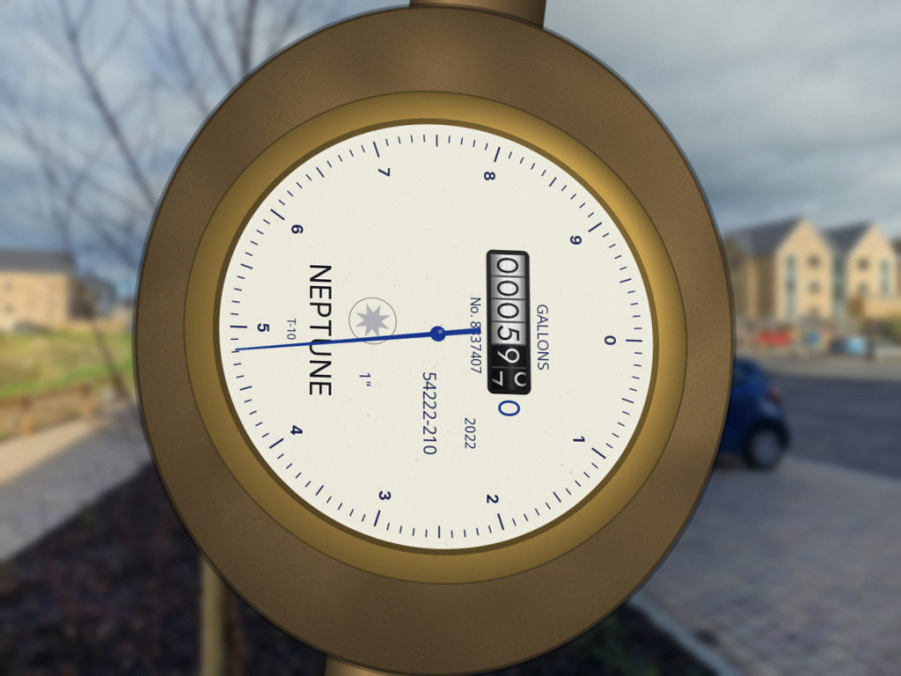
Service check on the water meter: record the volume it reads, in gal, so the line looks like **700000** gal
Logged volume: **5964.8** gal
